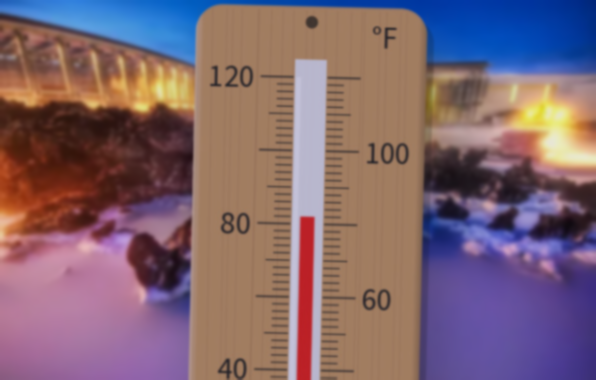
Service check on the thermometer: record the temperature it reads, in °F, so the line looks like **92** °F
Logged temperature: **82** °F
